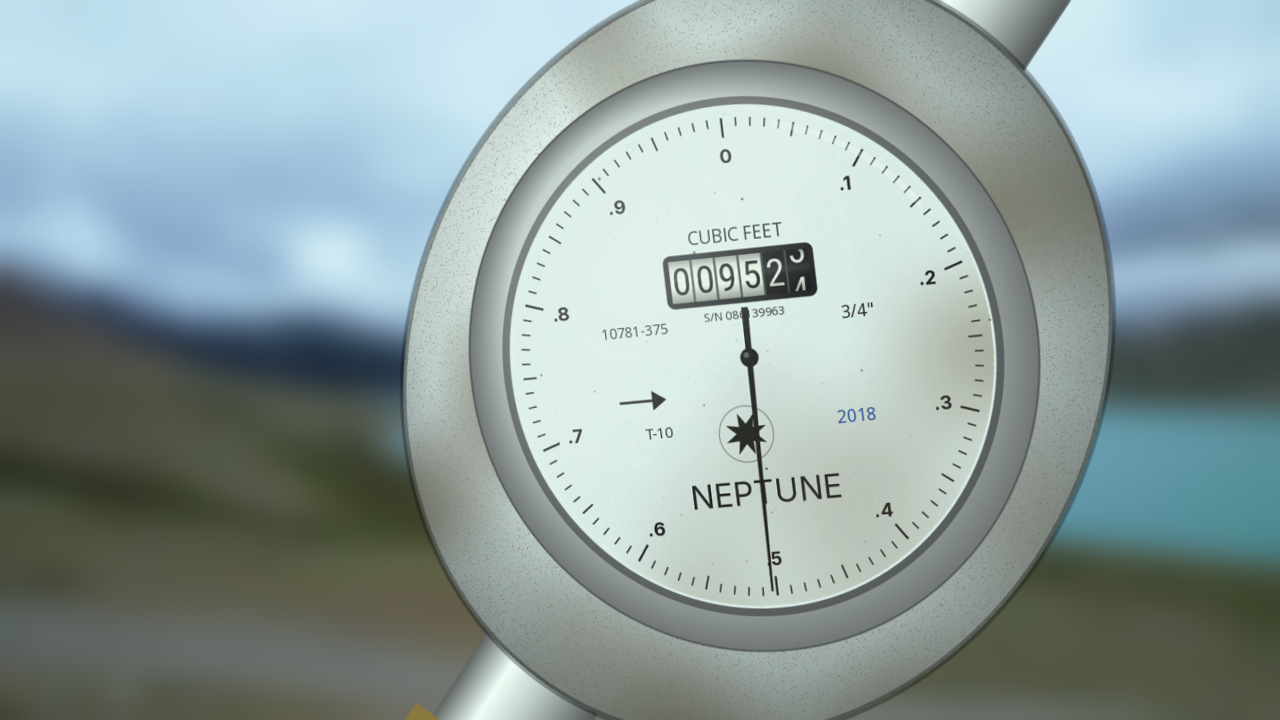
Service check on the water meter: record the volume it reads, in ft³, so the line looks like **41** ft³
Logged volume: **9523.50** ft³
